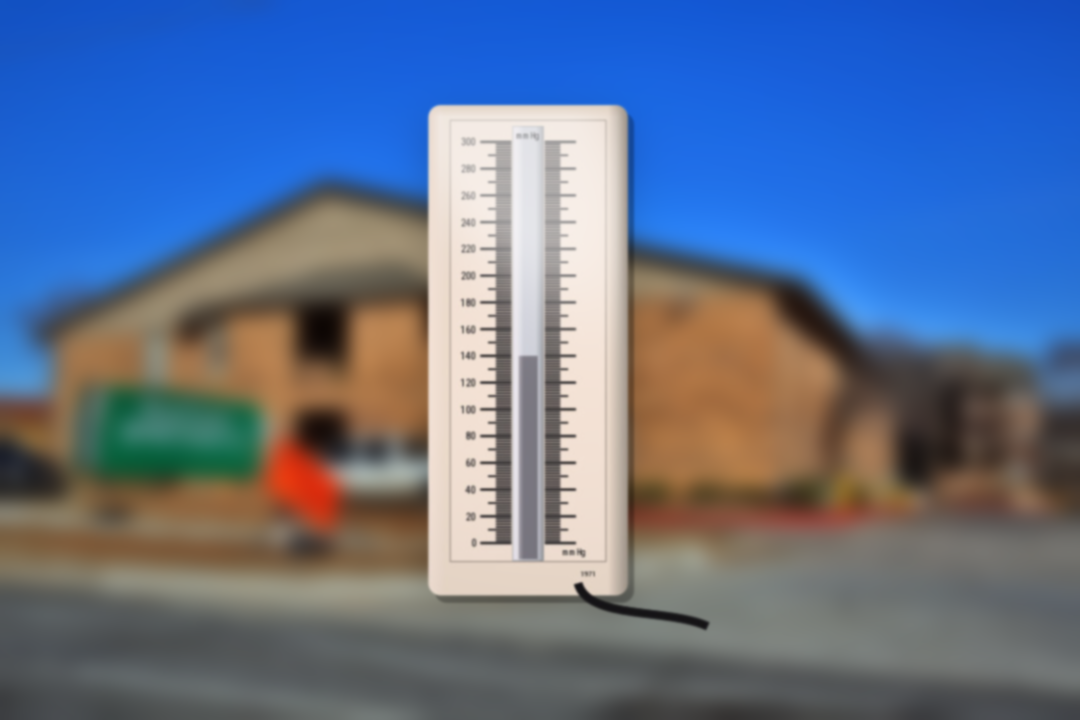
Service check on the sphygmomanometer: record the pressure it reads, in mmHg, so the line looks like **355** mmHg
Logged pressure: **140** mmHg
